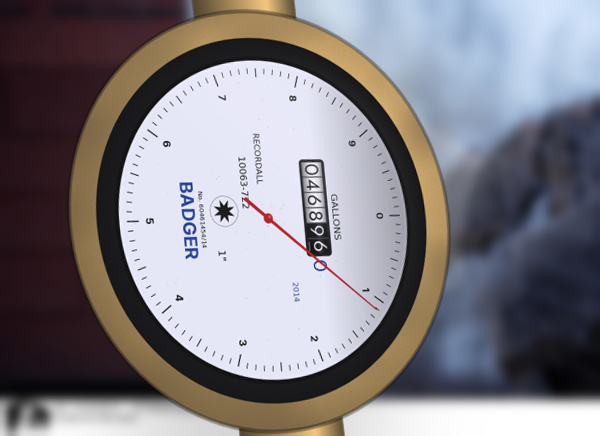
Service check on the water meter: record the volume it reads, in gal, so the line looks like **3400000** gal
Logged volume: **468961.1** gal
